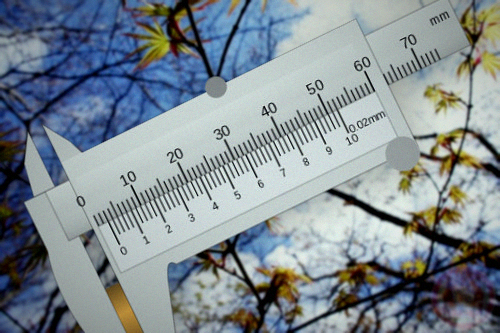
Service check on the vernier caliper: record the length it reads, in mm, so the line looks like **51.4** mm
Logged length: **3.0** mm
